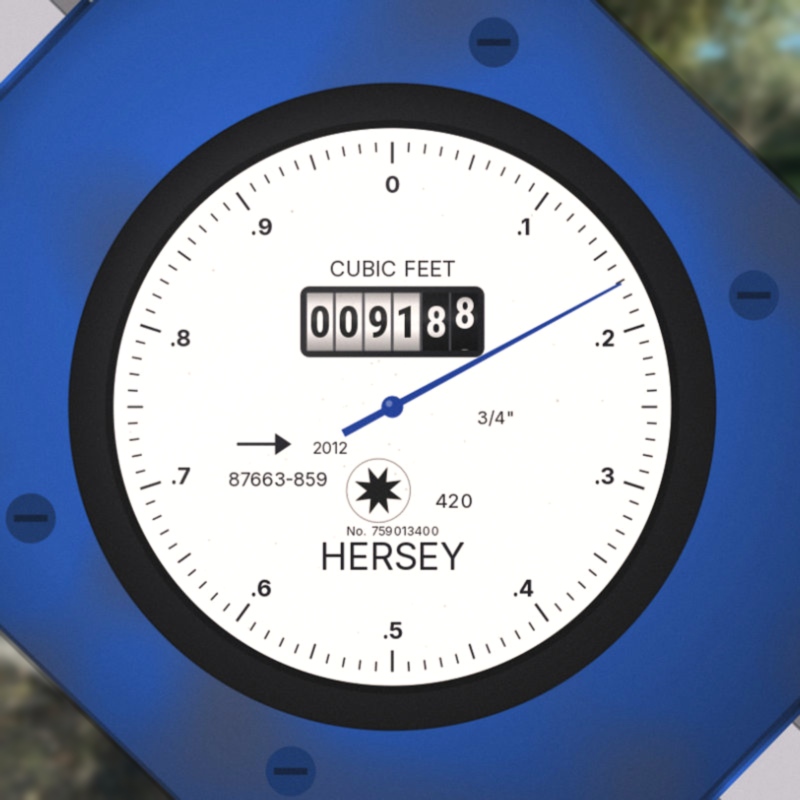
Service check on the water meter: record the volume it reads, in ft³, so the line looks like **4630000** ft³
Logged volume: **9188.17** ft³
